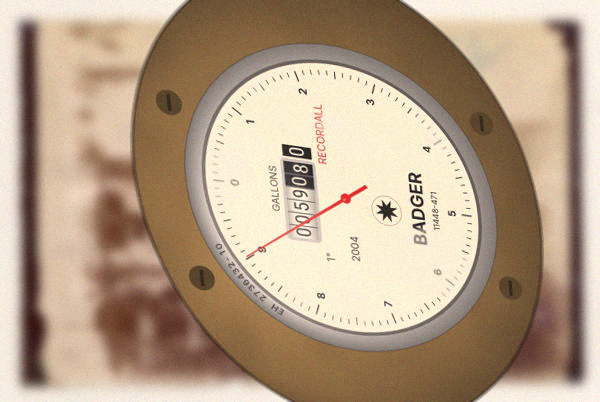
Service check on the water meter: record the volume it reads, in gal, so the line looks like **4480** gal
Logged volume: **59079.0** gal
